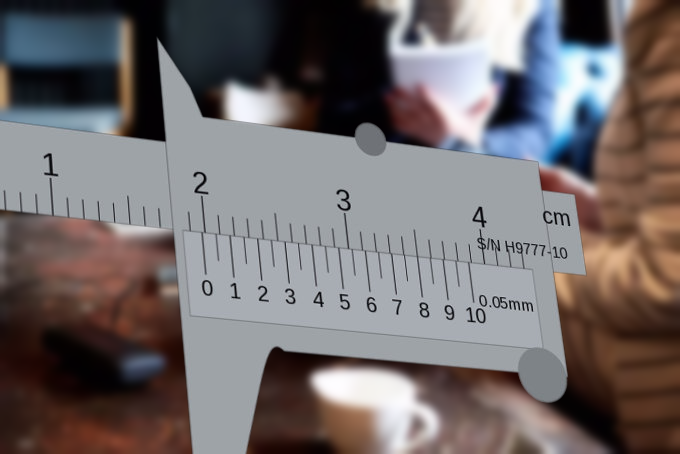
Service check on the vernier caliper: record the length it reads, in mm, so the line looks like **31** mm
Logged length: **19.8** mm
